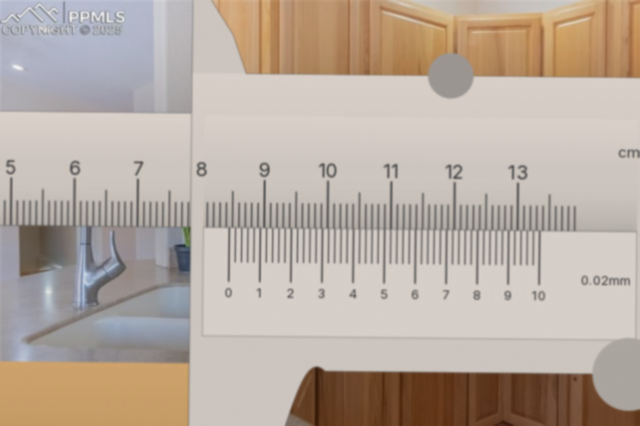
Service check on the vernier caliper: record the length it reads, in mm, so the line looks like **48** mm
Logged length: **84.5** mm
